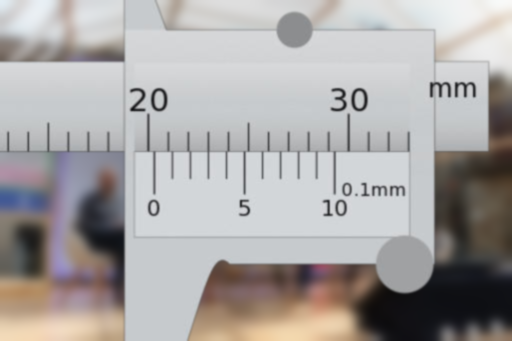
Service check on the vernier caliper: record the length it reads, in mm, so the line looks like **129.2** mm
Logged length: **20.3** mm
